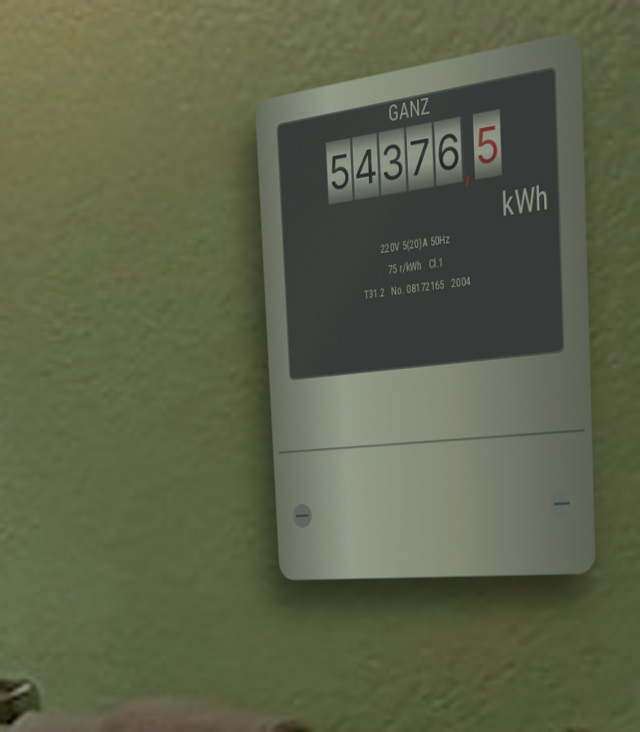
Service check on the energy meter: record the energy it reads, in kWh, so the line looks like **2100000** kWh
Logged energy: **54376.5** kWh
